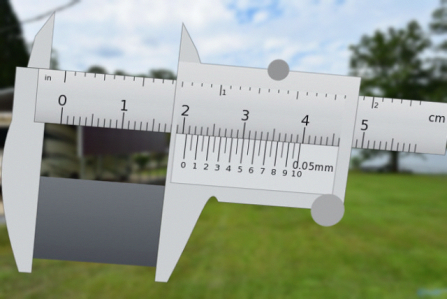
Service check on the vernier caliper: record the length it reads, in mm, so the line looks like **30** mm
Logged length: **20.6** mm
